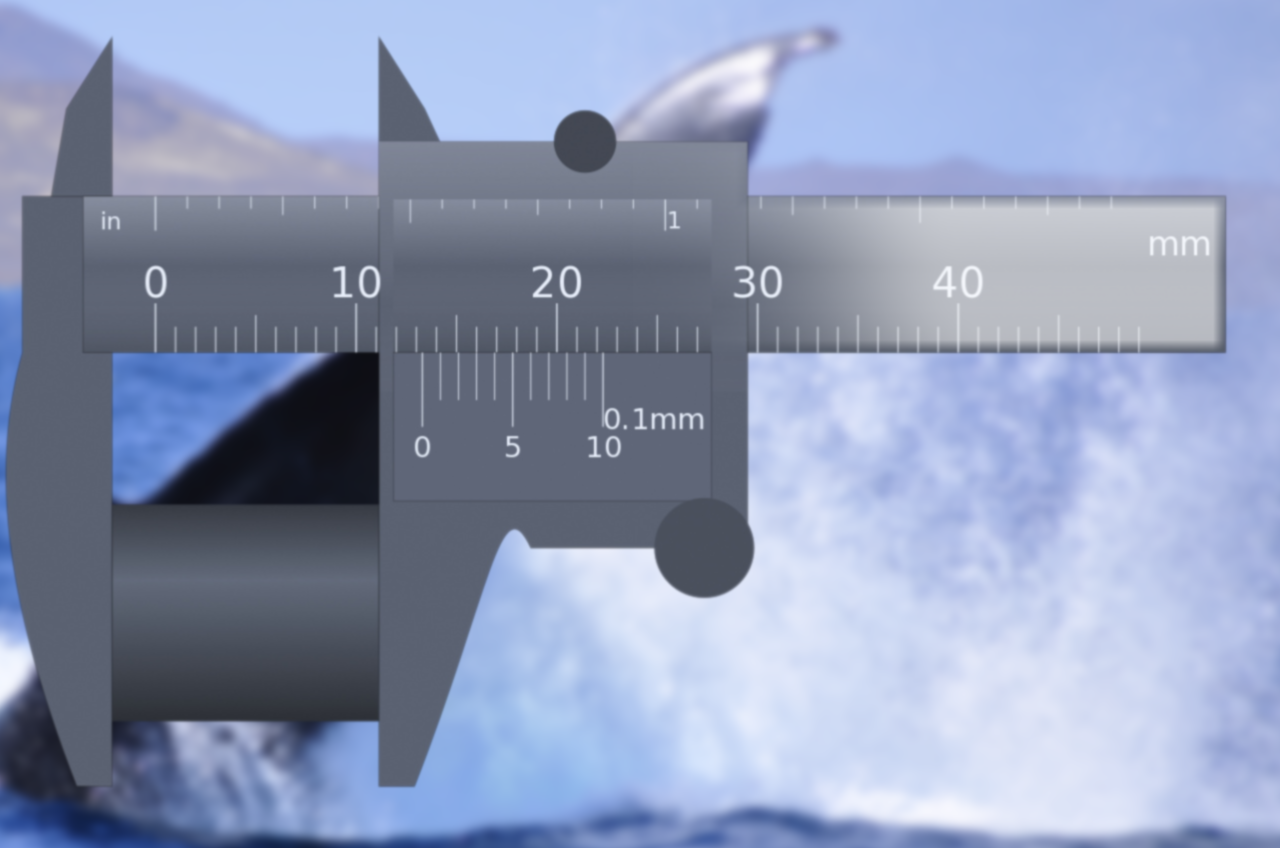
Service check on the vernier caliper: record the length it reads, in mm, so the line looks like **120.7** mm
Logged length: **13.3** mm
